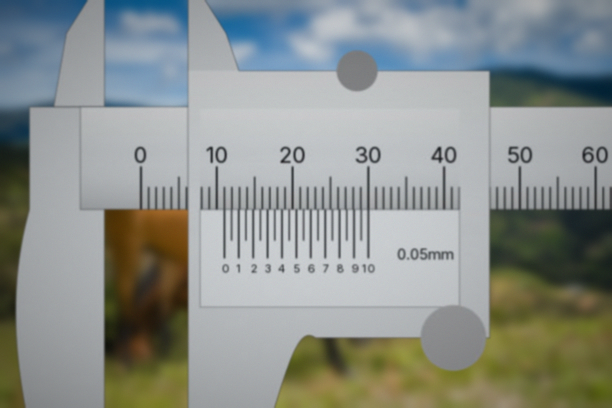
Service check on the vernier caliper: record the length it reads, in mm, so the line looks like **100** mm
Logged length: **11.0** mm
